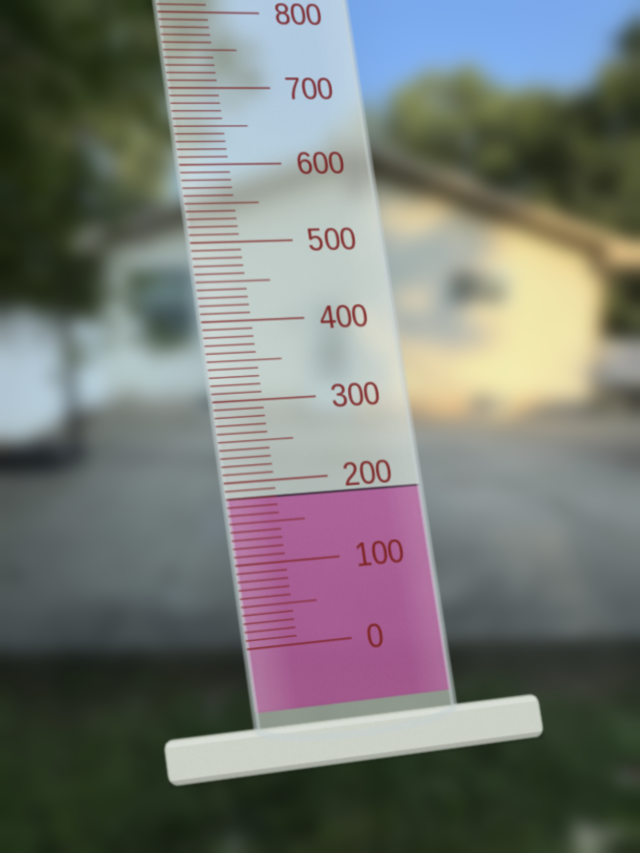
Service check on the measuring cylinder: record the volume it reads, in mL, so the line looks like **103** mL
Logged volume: **180** mL
